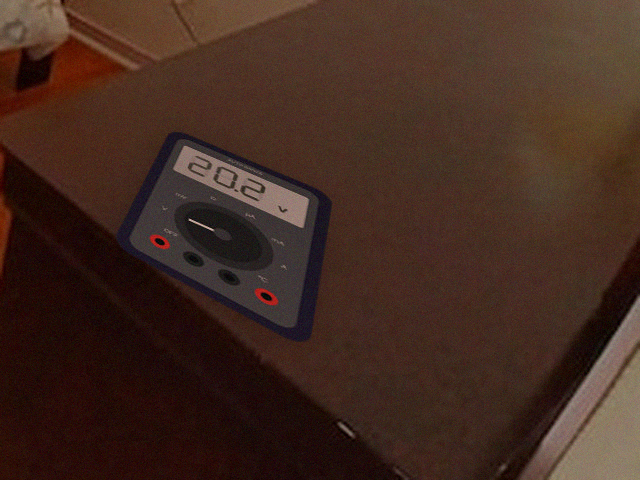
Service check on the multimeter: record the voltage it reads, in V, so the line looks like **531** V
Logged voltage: **20.2** V
